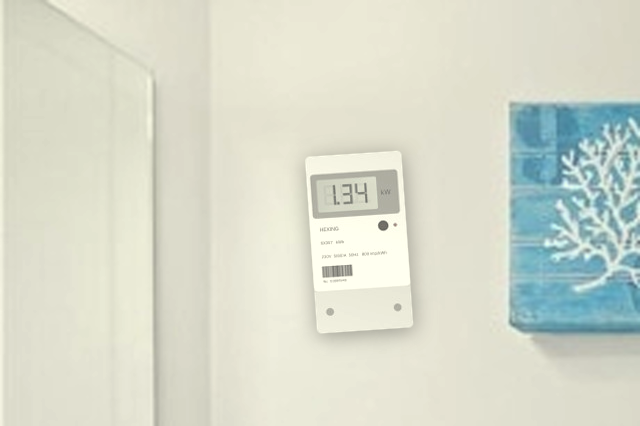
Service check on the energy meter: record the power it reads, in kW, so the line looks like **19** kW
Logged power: **1.34** kW
